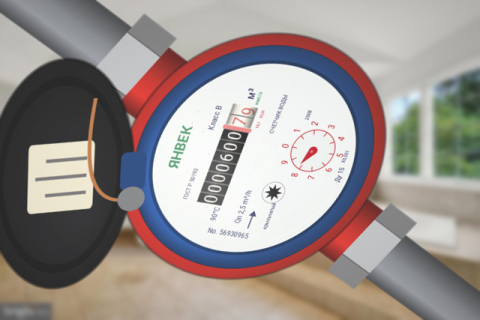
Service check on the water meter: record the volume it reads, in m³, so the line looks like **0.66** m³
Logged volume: **600.788** m³
